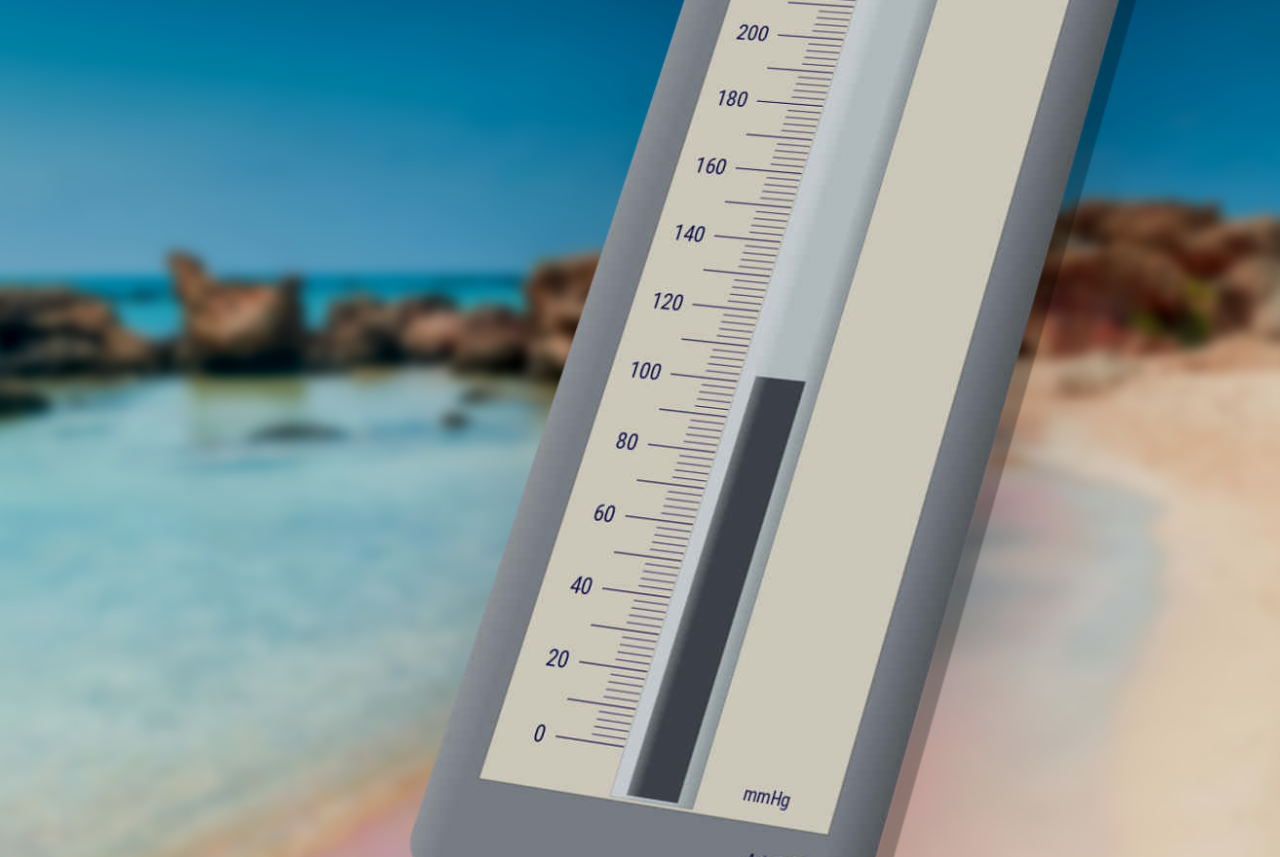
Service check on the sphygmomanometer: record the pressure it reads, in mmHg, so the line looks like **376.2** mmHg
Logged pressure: **102** mmHg
